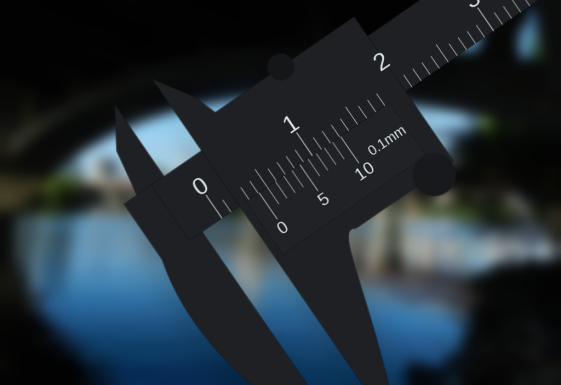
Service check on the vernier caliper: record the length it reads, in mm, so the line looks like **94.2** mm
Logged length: **4.1** mm
